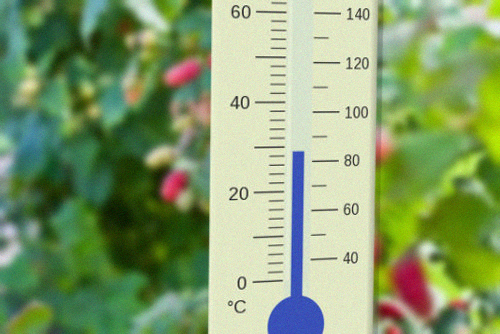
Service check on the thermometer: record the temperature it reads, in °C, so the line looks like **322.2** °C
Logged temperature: **29** °C
